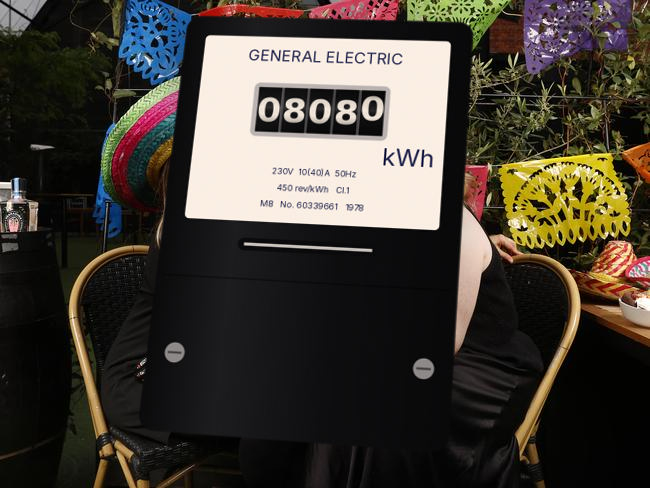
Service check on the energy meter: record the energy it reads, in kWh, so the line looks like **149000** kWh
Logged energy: **8080** kWh
